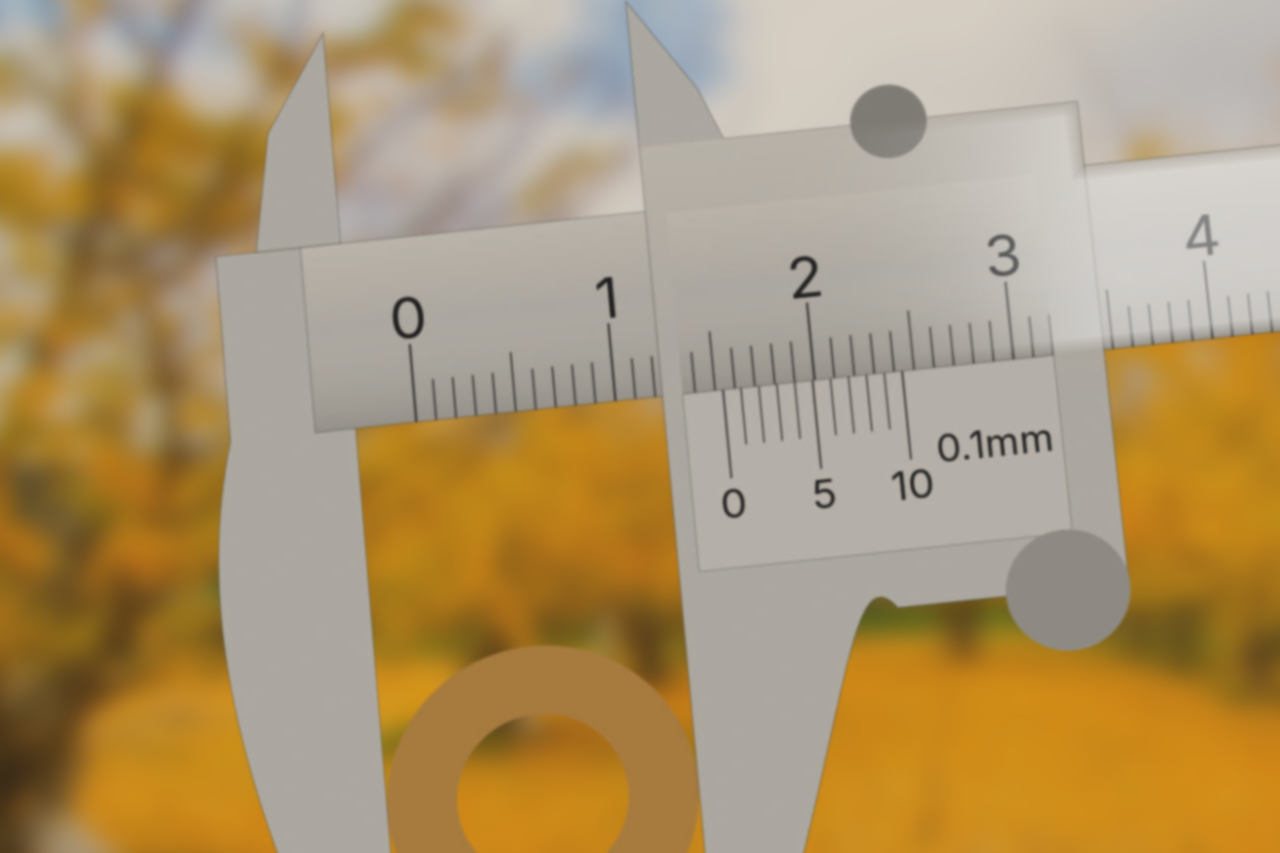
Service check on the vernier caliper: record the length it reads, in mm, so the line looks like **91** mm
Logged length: **15.4** mm
